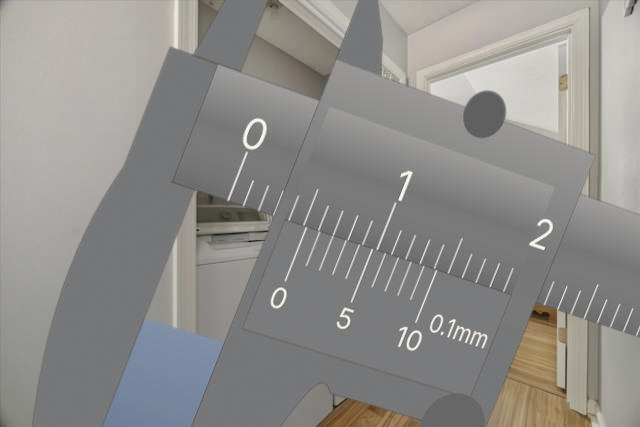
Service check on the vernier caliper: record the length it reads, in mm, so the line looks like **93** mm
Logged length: **5.2** mm
